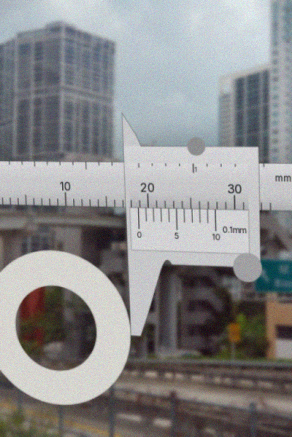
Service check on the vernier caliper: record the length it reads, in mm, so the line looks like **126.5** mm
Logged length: **18.8** mm
